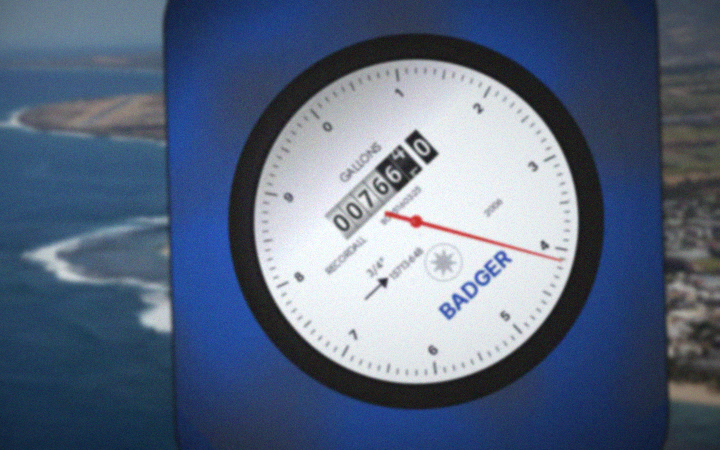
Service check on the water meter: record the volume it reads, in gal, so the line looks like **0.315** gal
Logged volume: **76644.1** gal
